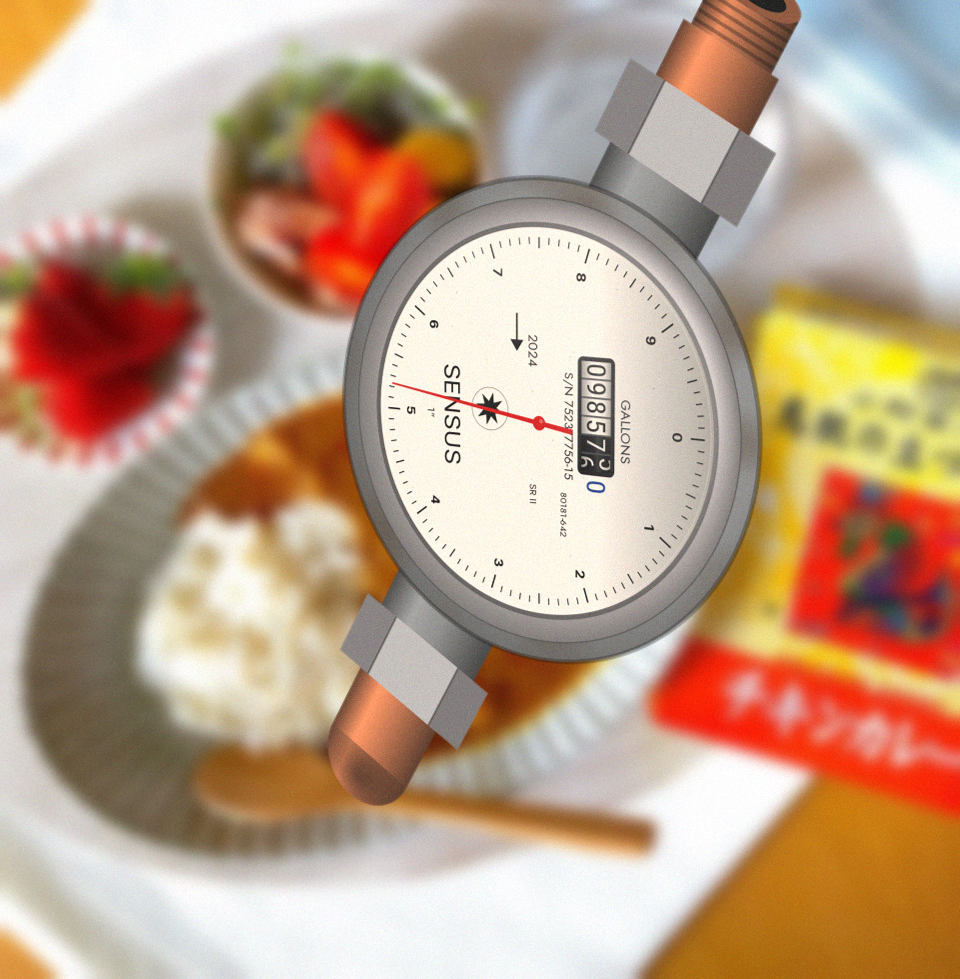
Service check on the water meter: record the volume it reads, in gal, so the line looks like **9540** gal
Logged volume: **985755.2** gal
